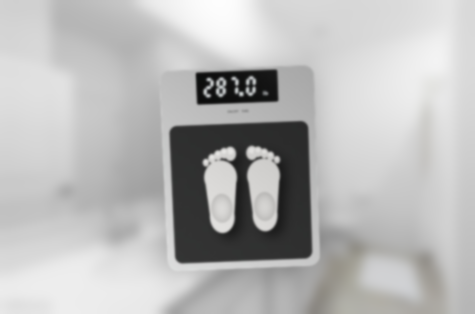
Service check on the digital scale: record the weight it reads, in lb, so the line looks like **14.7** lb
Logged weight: **287.0** lb
